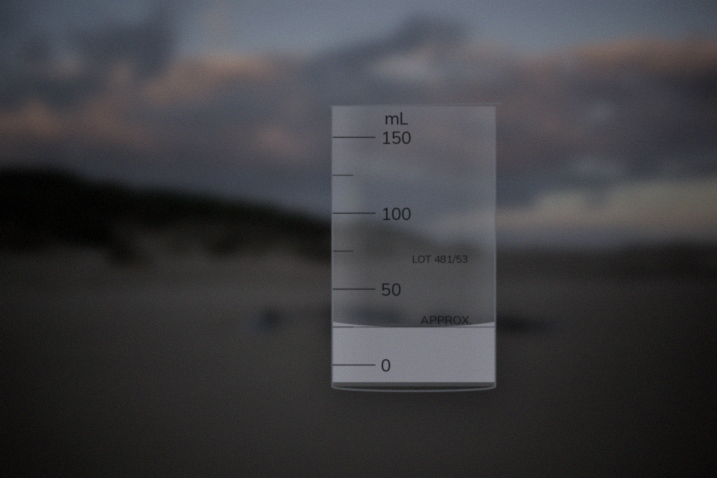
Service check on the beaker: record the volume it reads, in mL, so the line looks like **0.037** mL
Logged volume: **25** mL
